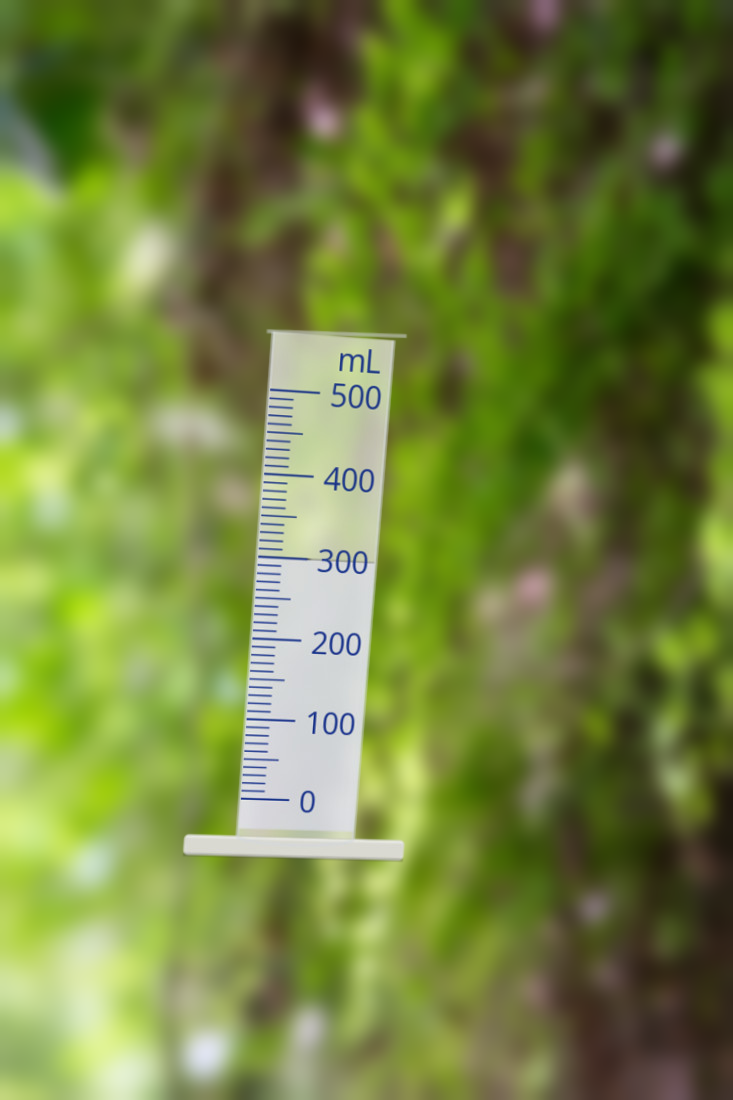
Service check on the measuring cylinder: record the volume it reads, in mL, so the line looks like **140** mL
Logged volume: **300** mL
